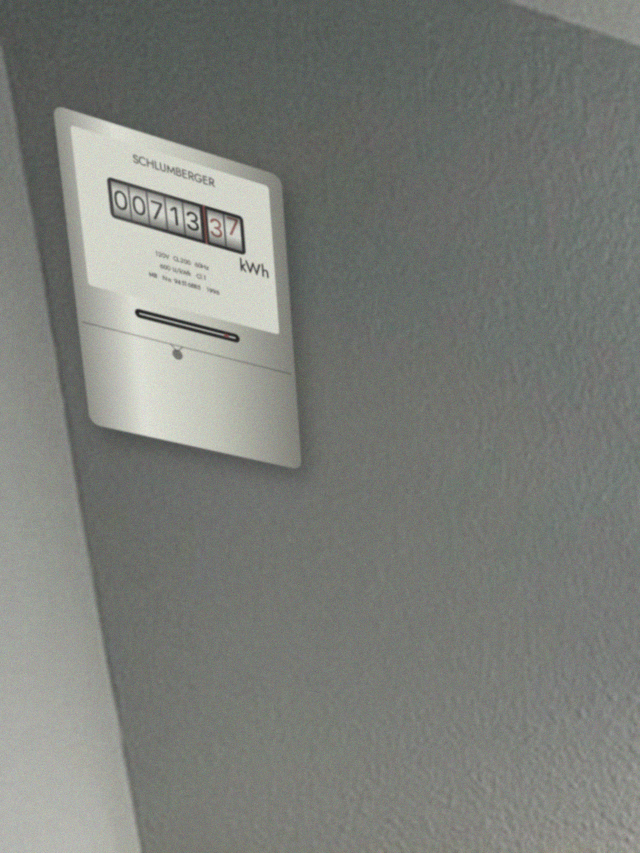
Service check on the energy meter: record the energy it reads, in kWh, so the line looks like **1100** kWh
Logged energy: **713.37** kWh
